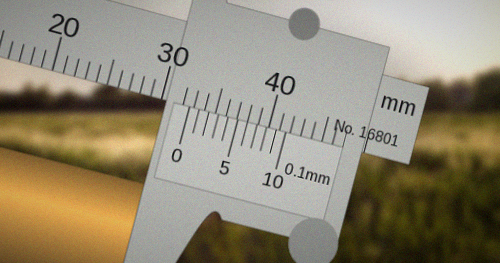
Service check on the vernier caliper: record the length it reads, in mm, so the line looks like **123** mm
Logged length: **32.6** mm
